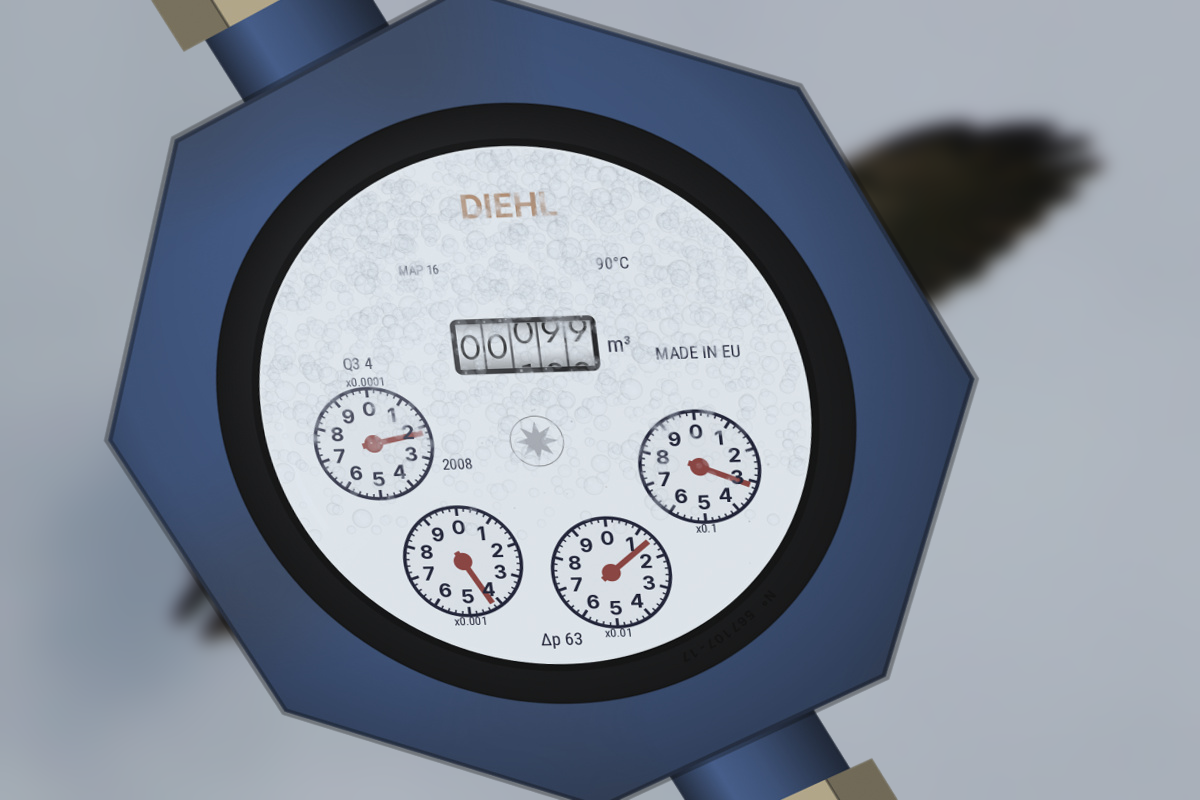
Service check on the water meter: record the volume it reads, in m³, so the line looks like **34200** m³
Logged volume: **99.3142** m³
